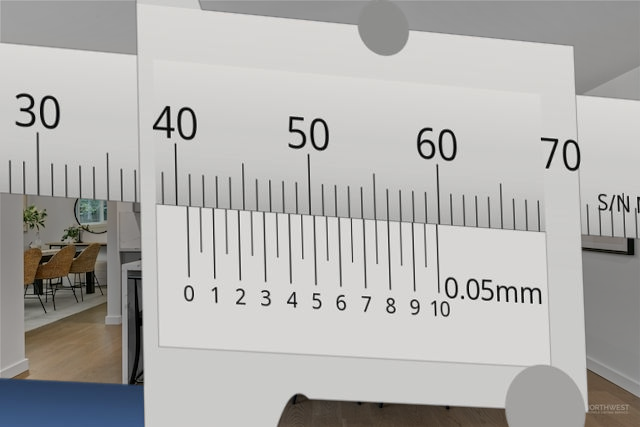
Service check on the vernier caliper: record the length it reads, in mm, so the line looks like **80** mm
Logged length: **40.8** mm
